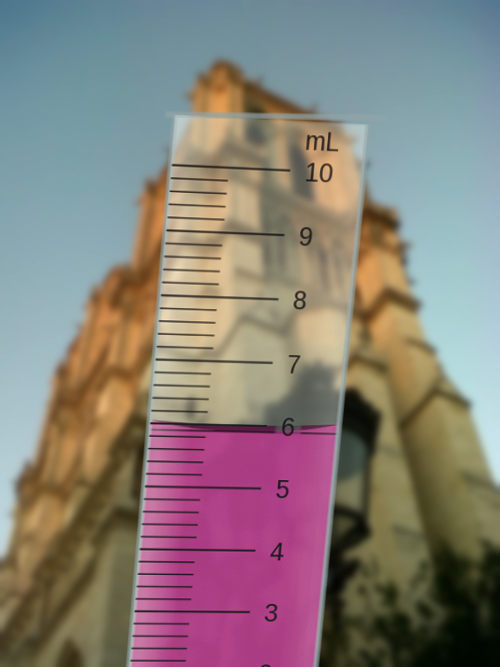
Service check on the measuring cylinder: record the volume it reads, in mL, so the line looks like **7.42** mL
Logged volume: **5.9** mL
